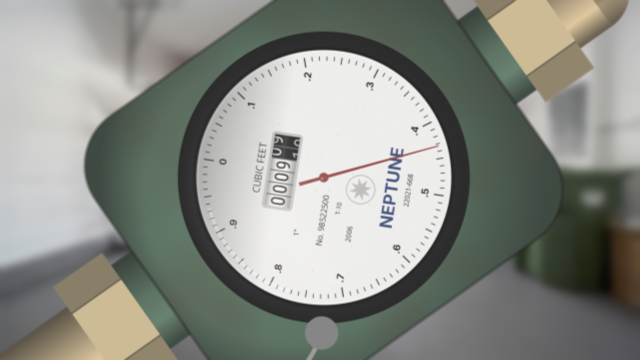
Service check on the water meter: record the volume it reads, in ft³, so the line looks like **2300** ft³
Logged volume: **909.43** ft³
